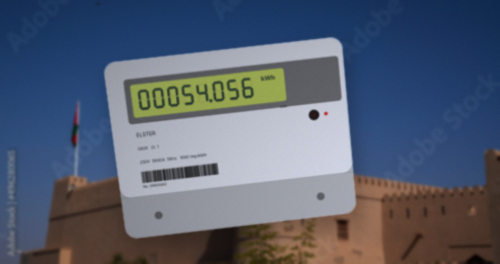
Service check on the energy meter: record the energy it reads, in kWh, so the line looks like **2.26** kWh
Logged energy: **54.056** kWh
